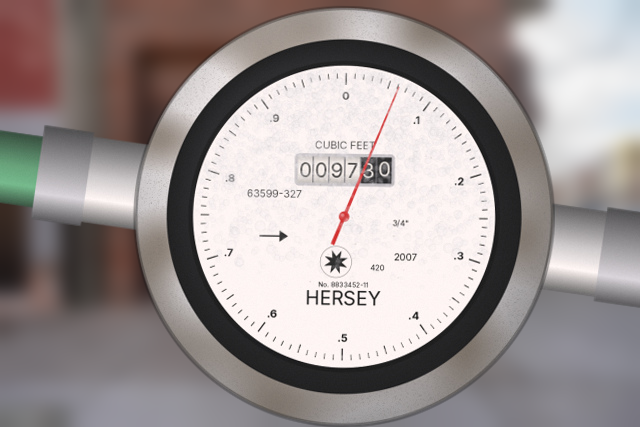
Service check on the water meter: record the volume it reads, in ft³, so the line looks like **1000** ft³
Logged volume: **9730.06** ft³
